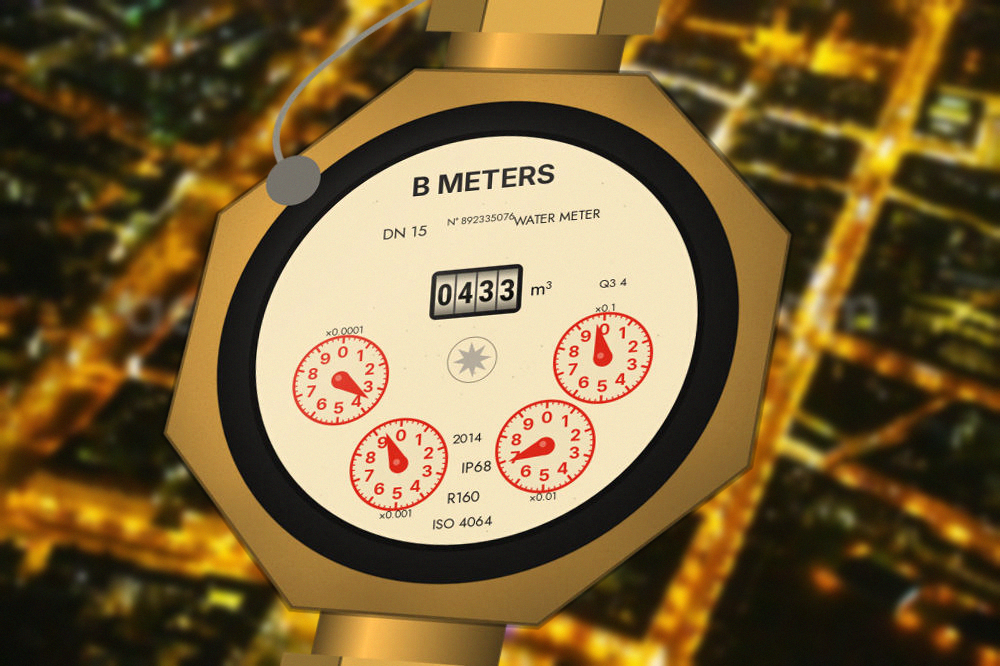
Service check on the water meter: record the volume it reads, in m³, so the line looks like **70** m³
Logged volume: **432.9693** m³
